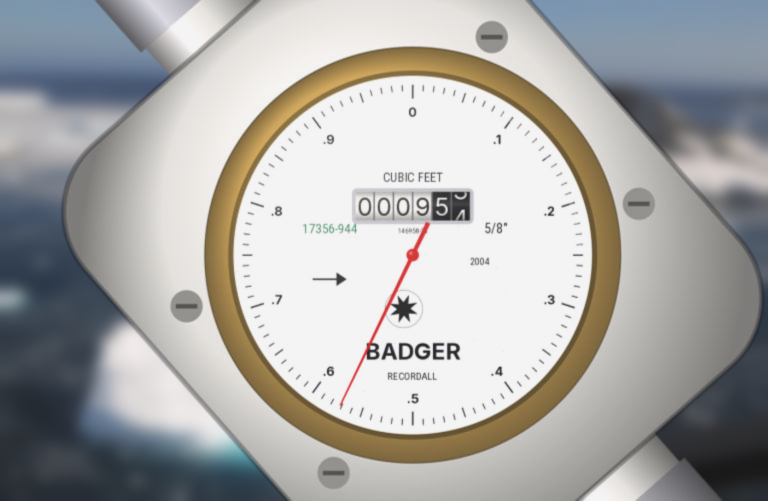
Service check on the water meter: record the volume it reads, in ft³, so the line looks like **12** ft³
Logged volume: **953.57** ft³
